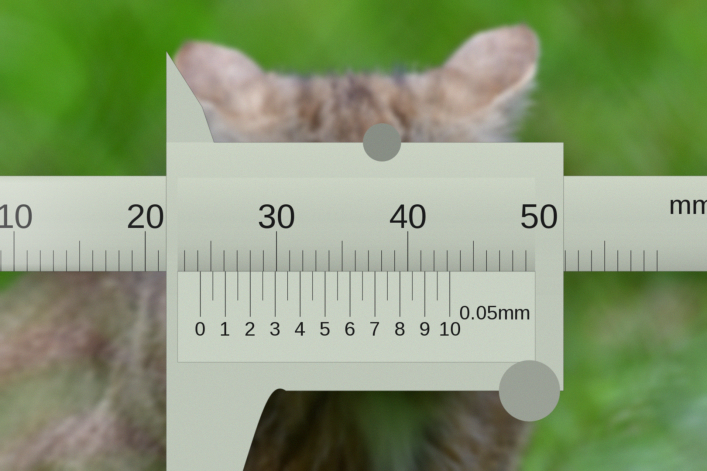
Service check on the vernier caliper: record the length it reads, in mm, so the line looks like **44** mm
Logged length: **24.2** mm
